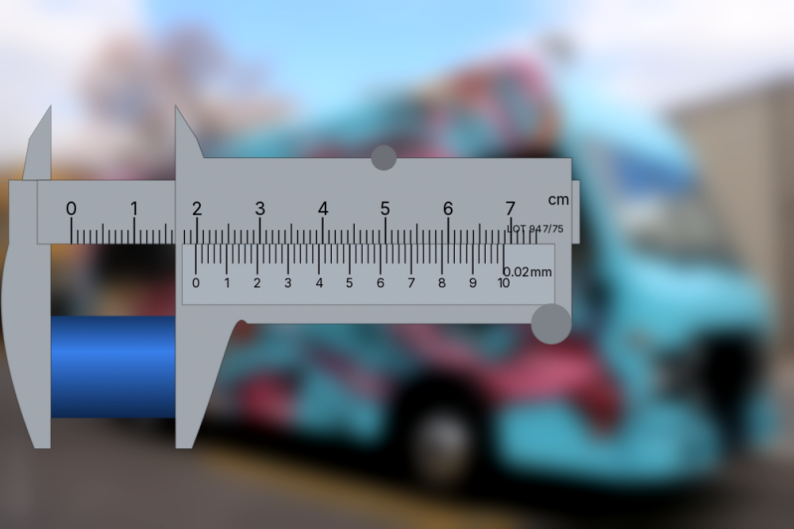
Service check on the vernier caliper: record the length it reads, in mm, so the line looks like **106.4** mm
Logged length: **19.8** mm
